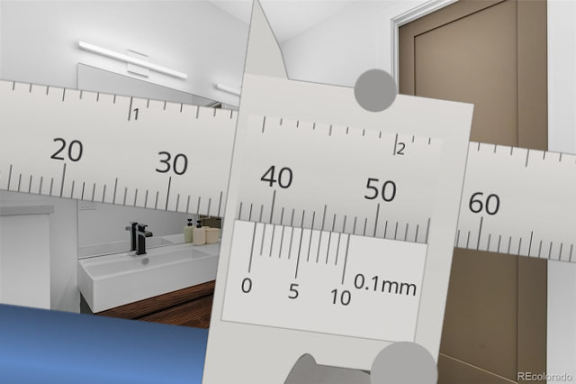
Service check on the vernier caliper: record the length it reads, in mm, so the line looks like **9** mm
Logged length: **38.6** mm
